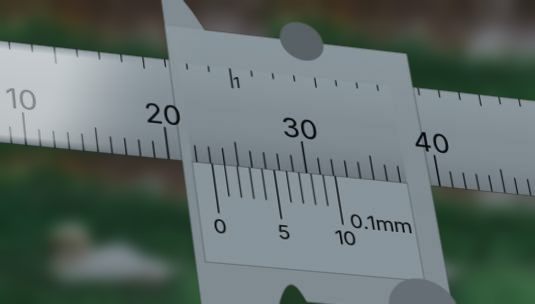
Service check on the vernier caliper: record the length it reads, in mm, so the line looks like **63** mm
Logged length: **23.1** mm
